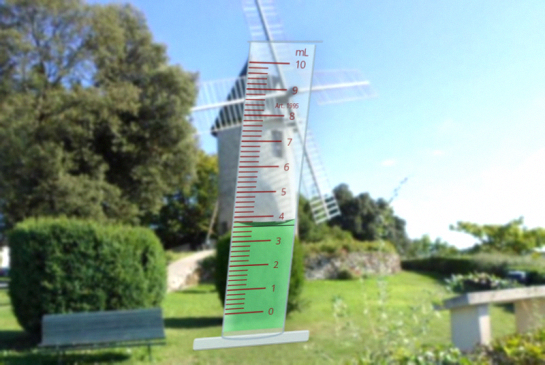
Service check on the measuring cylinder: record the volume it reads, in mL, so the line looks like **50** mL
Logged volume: **3.6** mL
